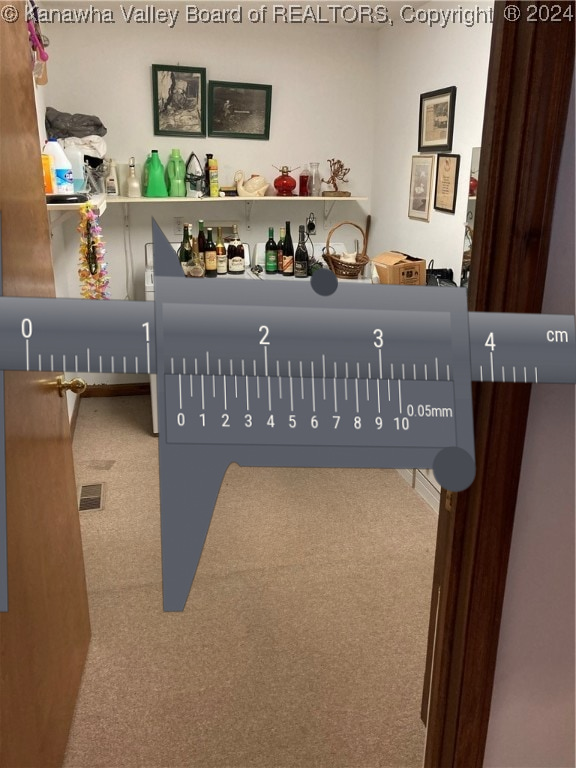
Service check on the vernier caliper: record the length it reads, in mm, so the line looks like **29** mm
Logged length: **12.6** mm
